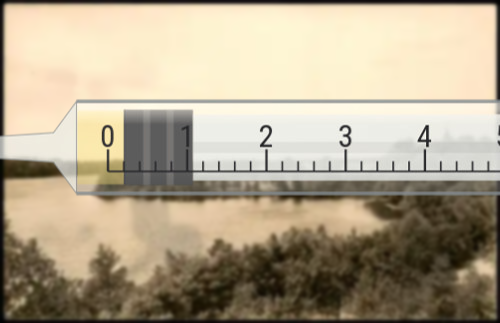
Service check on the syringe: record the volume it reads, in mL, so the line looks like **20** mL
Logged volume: **0.2** mL
